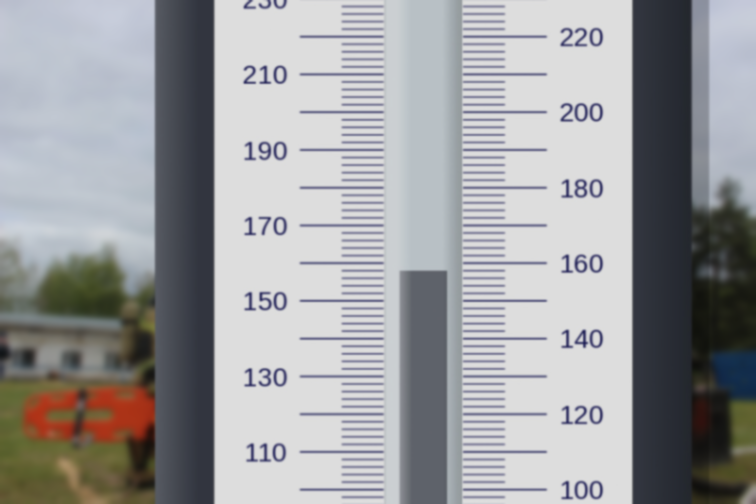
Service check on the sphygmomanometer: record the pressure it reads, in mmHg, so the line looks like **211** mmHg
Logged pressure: **158** mmHg
